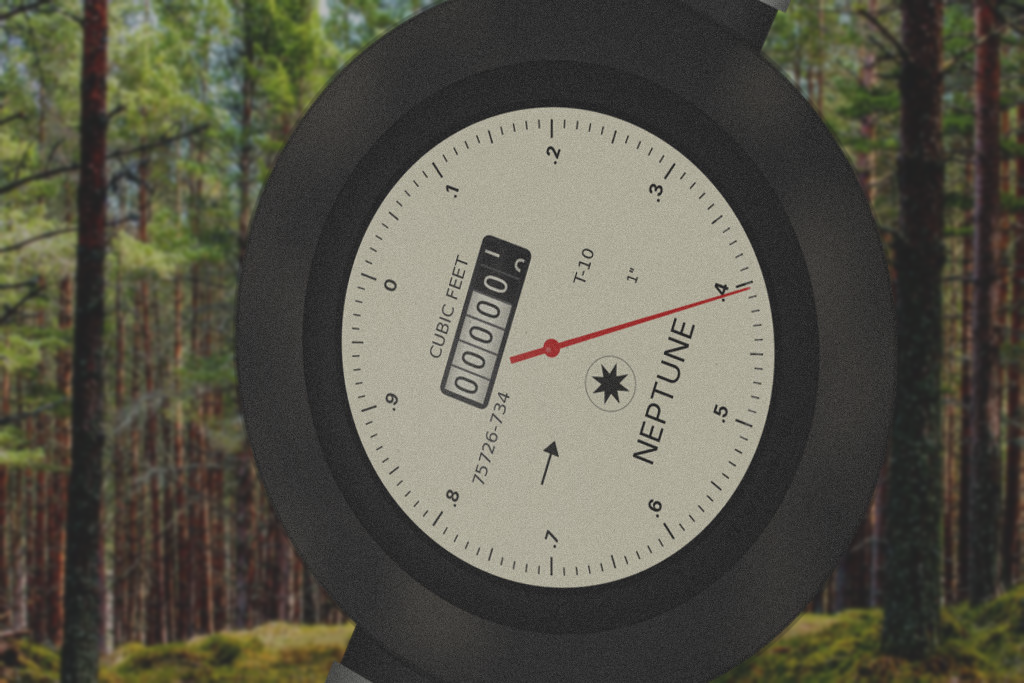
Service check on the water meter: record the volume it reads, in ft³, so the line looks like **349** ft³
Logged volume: **1.40** ft³
